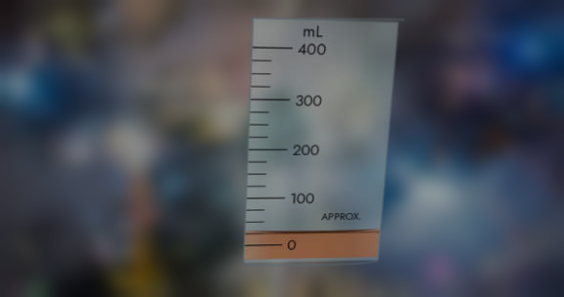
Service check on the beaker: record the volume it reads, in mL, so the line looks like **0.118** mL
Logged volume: **25** mL
